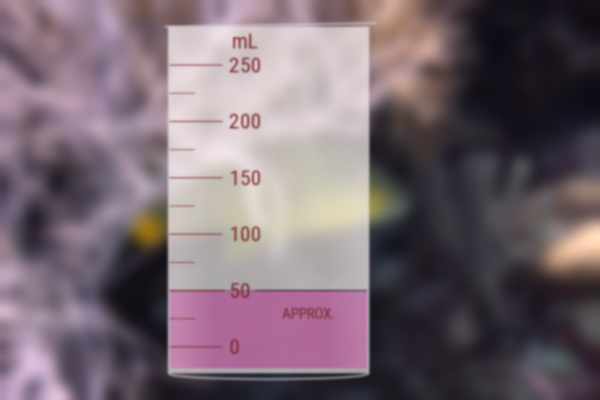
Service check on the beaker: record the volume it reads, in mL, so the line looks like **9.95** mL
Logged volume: **50** mL
